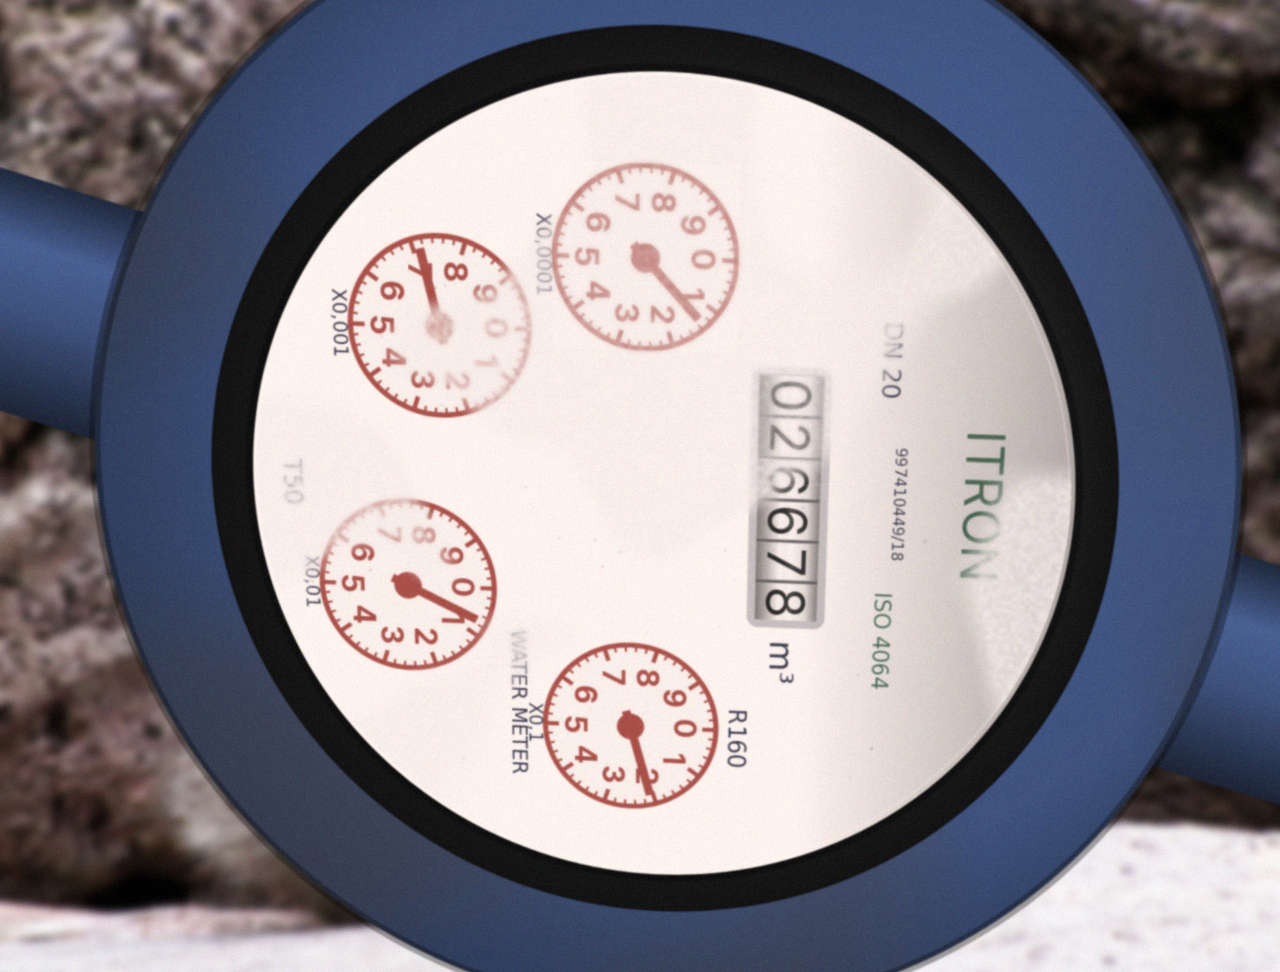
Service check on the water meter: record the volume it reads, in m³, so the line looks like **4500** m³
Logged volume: **26678.2071** m³
